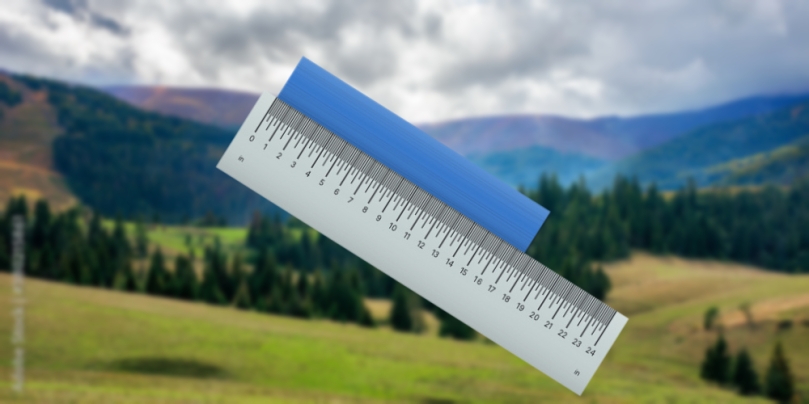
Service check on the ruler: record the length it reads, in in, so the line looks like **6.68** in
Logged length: **17.5** in
